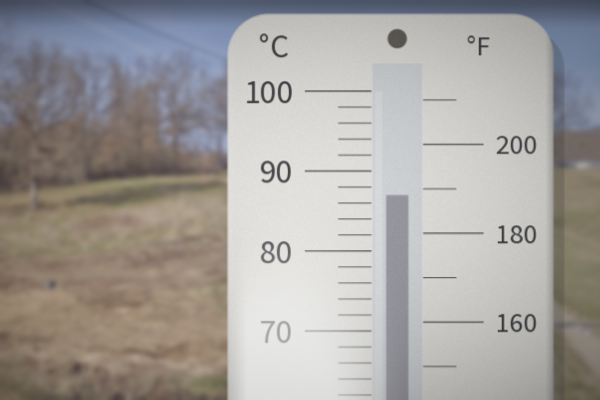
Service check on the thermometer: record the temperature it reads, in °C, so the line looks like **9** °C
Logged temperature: **87** °C
